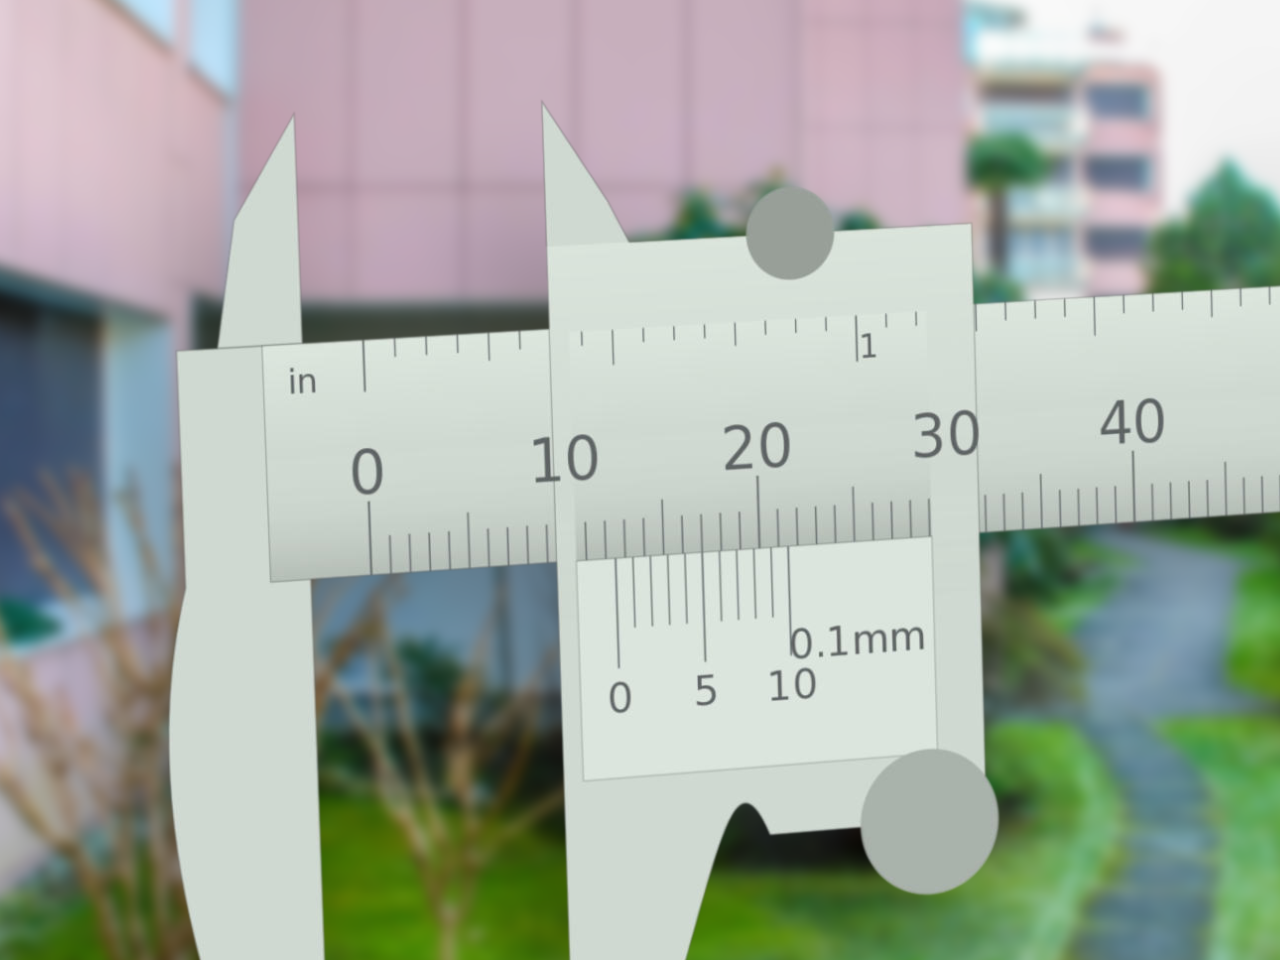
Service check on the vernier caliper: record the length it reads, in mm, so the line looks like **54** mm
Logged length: **12.5** mm
